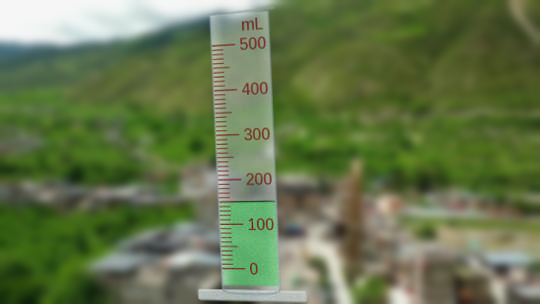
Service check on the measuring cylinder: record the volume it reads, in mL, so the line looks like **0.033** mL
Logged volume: **150** mL
